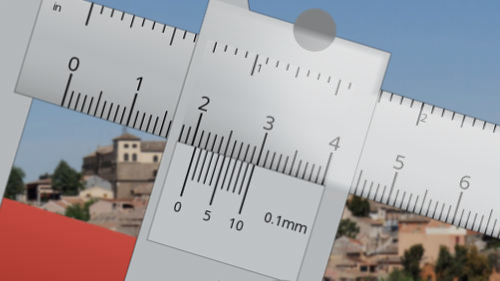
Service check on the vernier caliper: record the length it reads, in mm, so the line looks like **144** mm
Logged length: **20.6** mm
